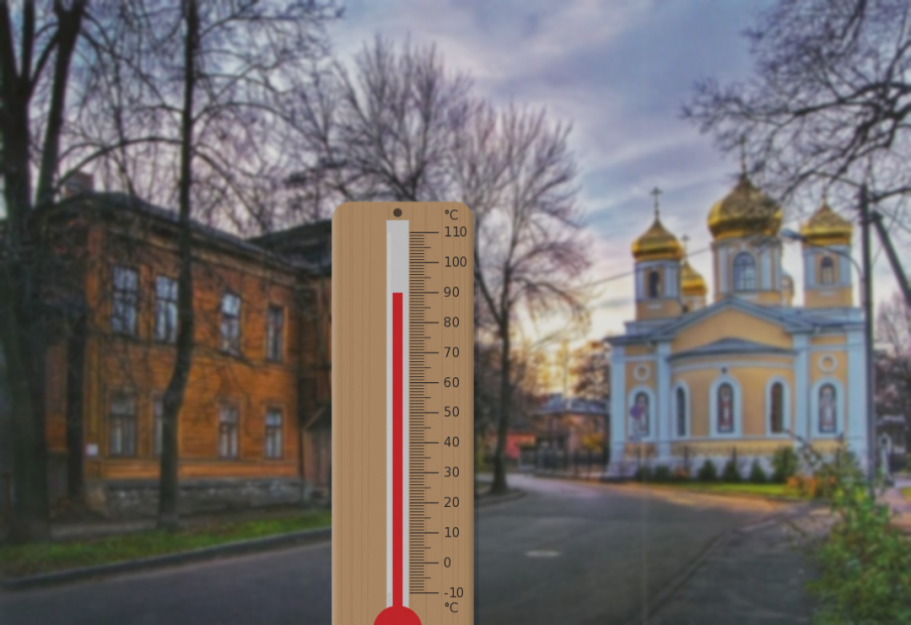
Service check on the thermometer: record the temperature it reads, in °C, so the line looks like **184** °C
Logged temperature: **90** °C
